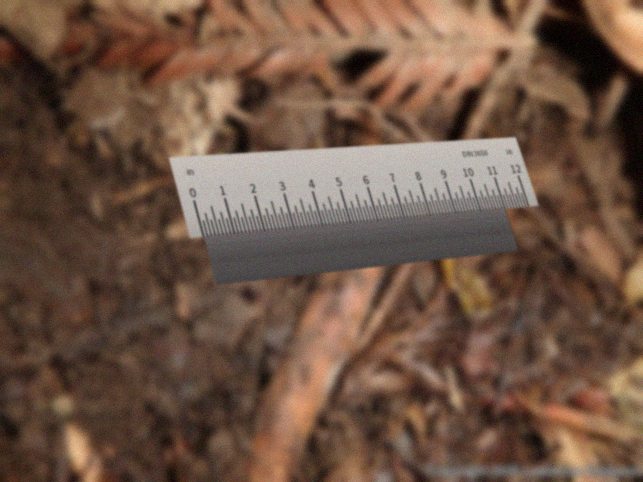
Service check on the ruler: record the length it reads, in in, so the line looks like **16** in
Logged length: **11** in
